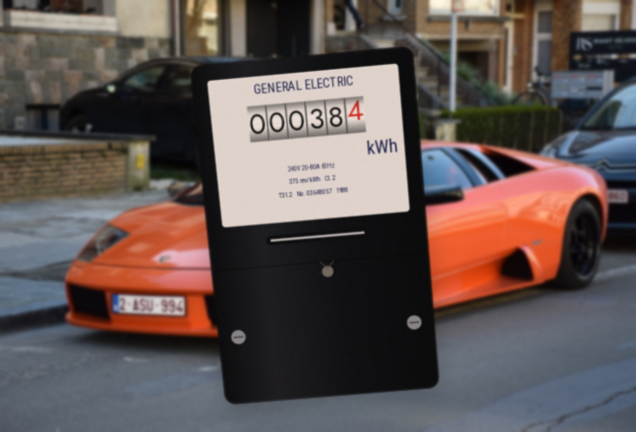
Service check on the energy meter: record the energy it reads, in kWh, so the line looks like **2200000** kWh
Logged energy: **38.4** kWh
